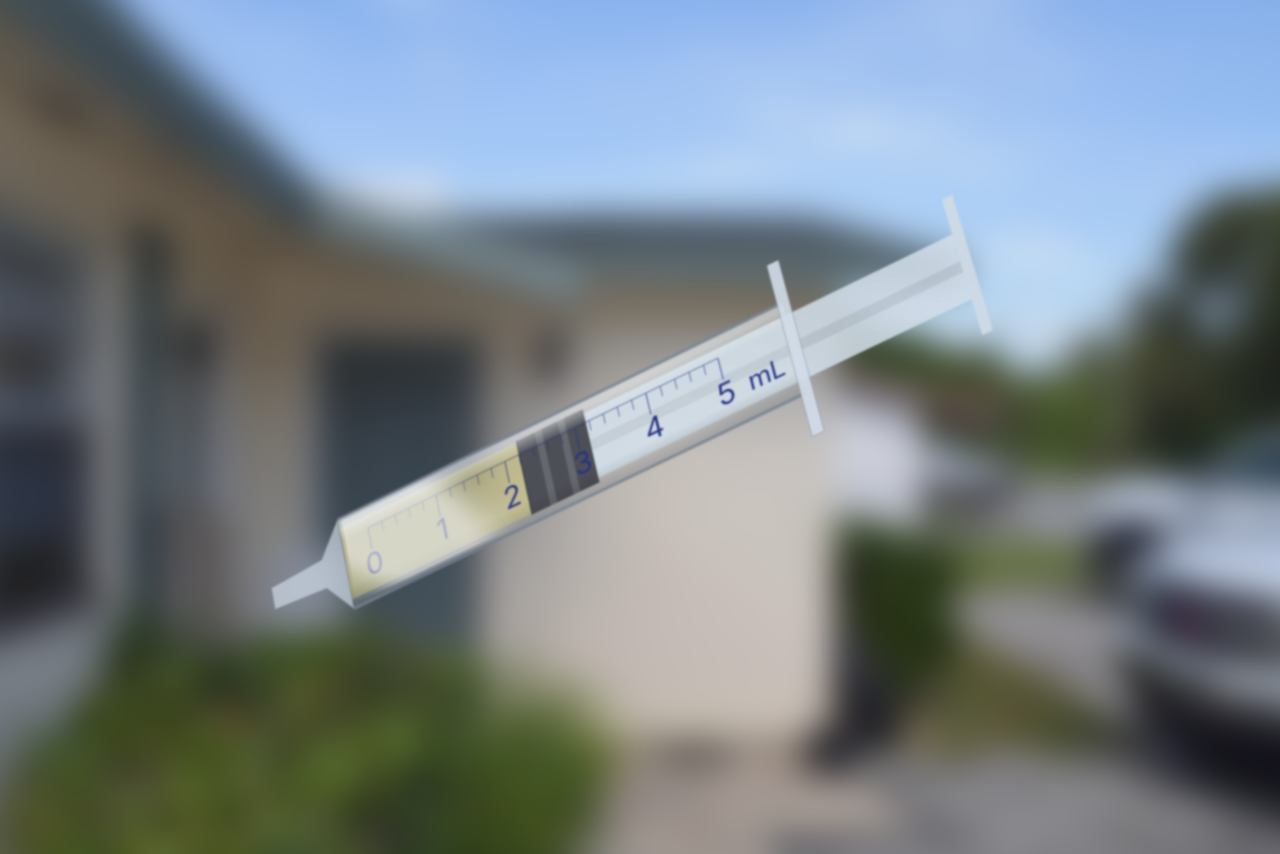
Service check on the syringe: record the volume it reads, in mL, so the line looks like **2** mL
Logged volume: **2.2** mL
